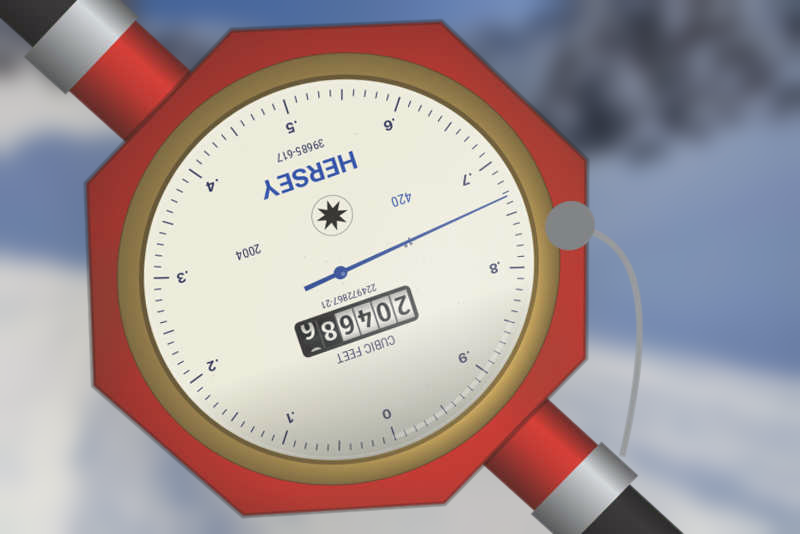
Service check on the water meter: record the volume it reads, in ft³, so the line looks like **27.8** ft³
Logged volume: **204685.73** ft³
